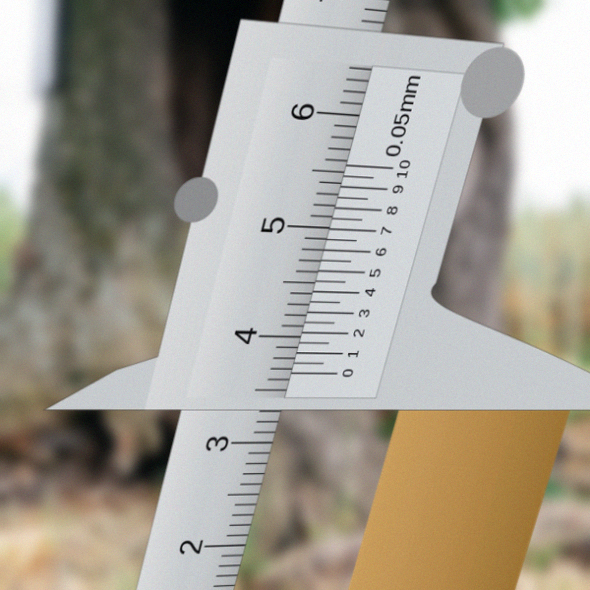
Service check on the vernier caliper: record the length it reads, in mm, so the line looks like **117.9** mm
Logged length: **36.6** mm
